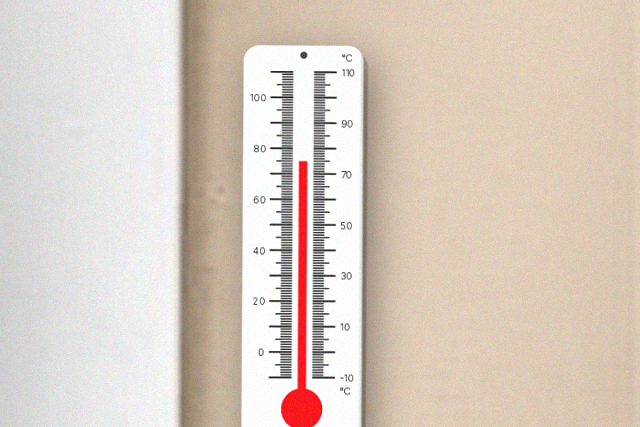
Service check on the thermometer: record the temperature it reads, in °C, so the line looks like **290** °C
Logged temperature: **75** °C
